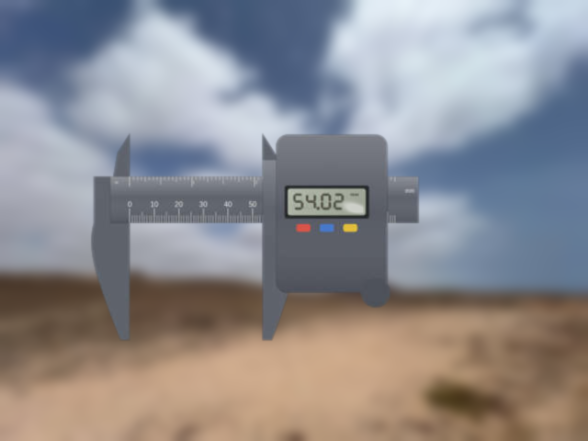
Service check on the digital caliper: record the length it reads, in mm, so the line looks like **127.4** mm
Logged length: **54.02** mm
